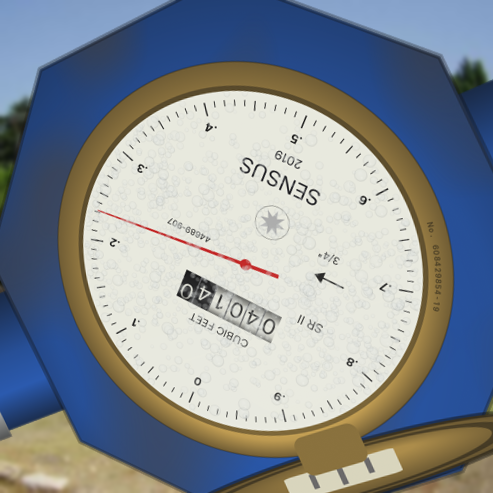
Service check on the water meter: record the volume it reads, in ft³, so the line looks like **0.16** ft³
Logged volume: **40140.23** ft³
